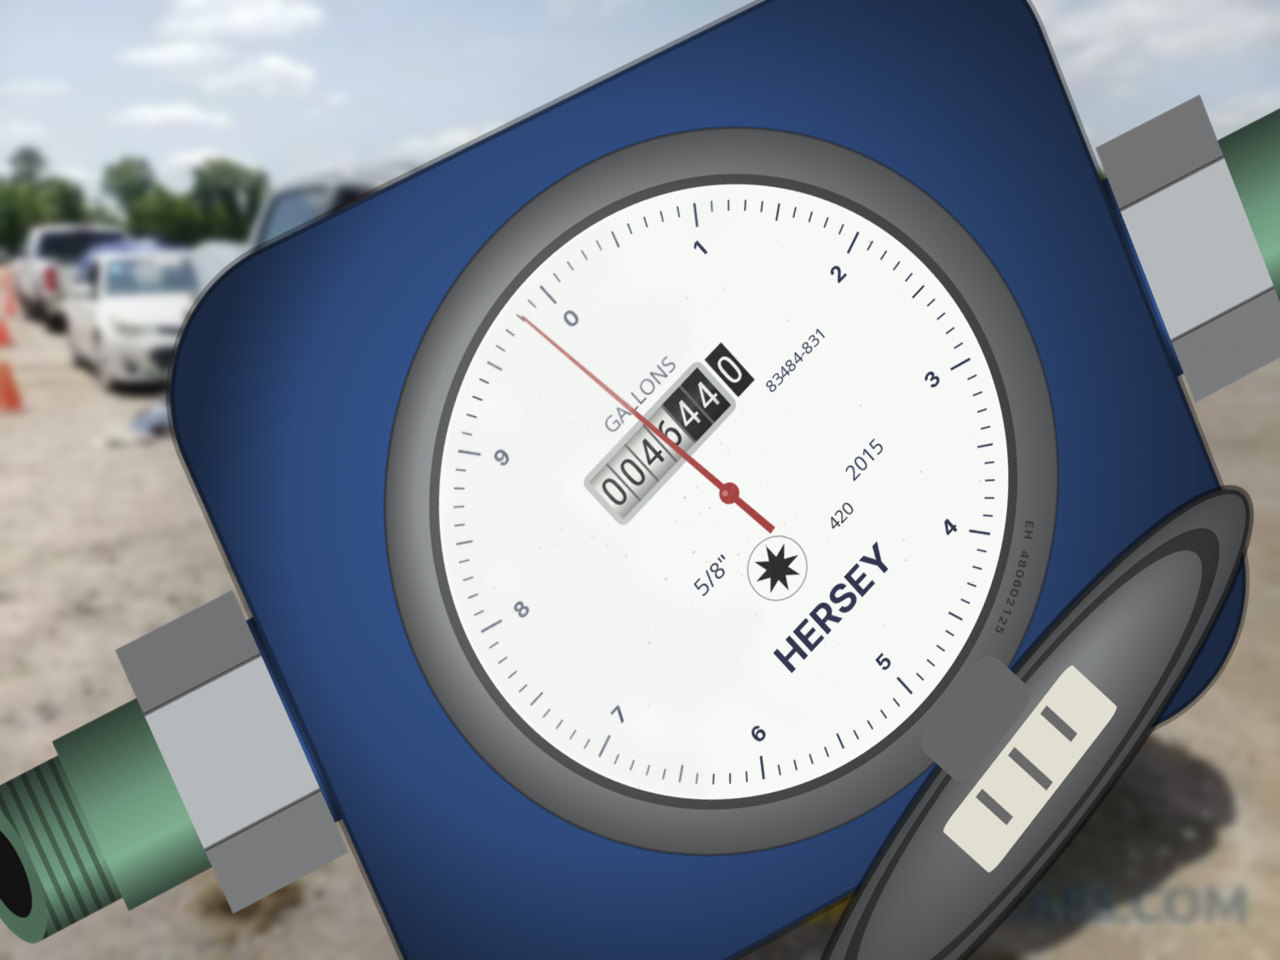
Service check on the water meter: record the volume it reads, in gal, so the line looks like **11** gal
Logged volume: **46439.8** gal
